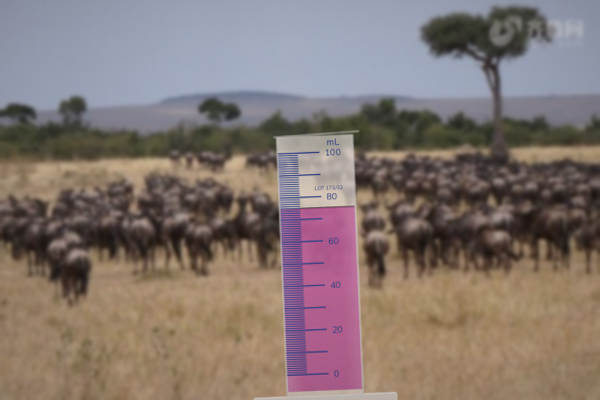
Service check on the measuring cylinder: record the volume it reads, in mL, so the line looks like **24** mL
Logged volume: **75** mL
